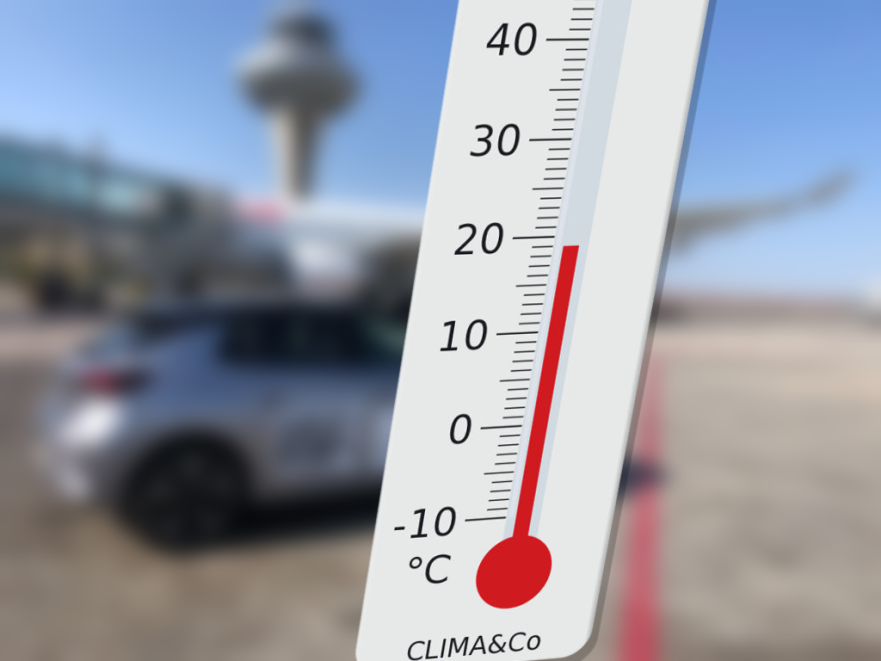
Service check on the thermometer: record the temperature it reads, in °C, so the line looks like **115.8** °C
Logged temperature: **19** °C
